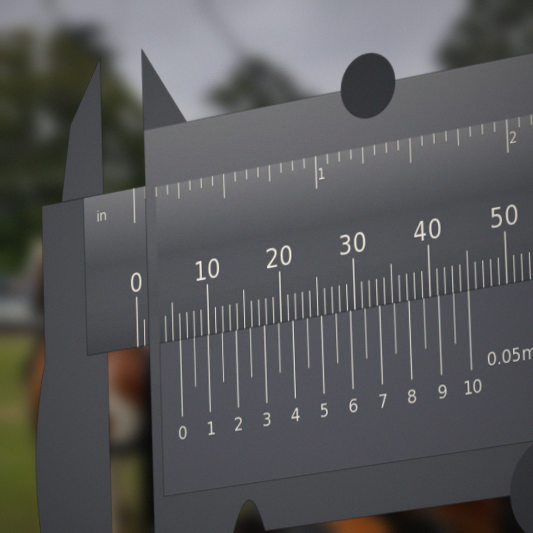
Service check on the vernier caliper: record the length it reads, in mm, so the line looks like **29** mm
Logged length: **6.0** mm
